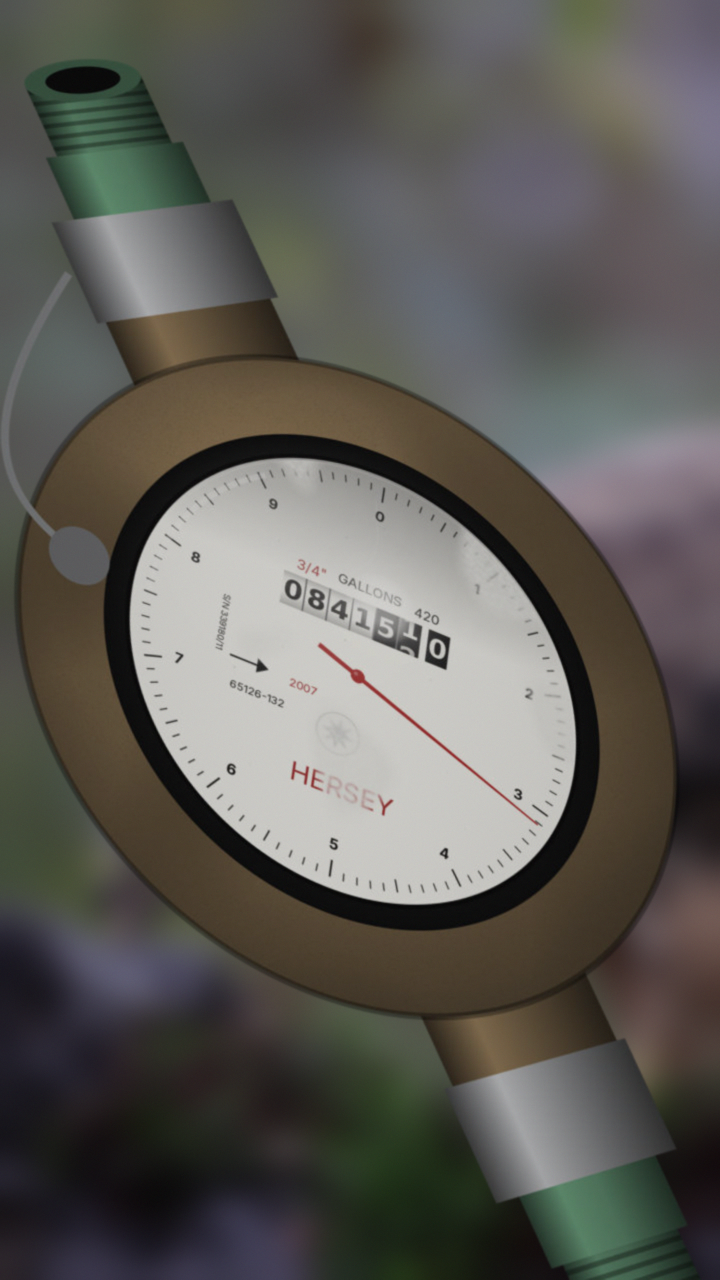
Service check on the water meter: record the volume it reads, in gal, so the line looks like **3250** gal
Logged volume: **841513.1** gal
